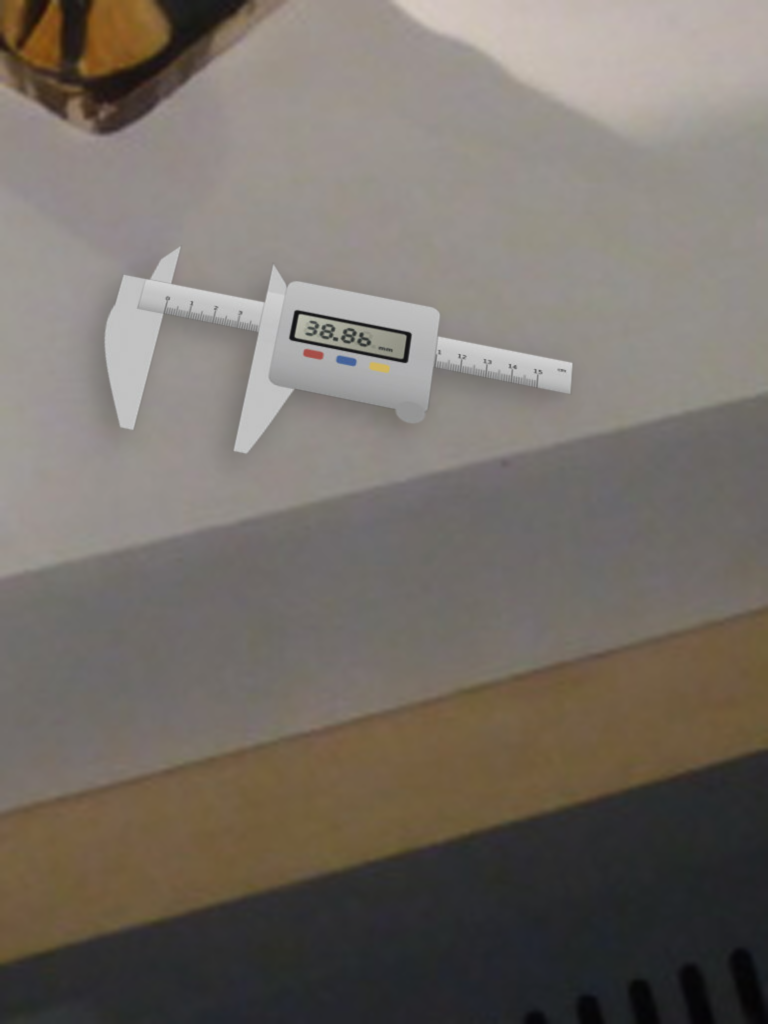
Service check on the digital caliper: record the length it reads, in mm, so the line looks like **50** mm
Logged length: **38.86** mm
